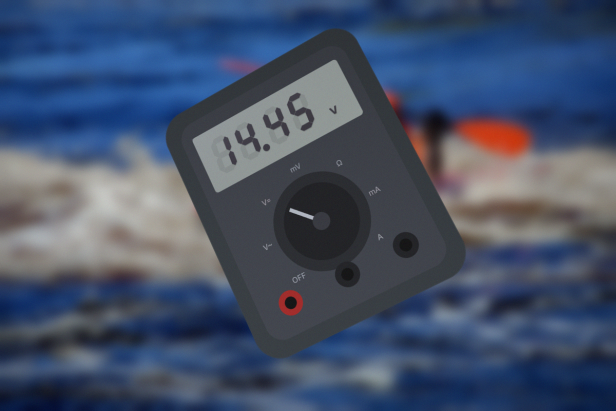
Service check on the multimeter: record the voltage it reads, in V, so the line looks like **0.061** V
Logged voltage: **14.45** V
